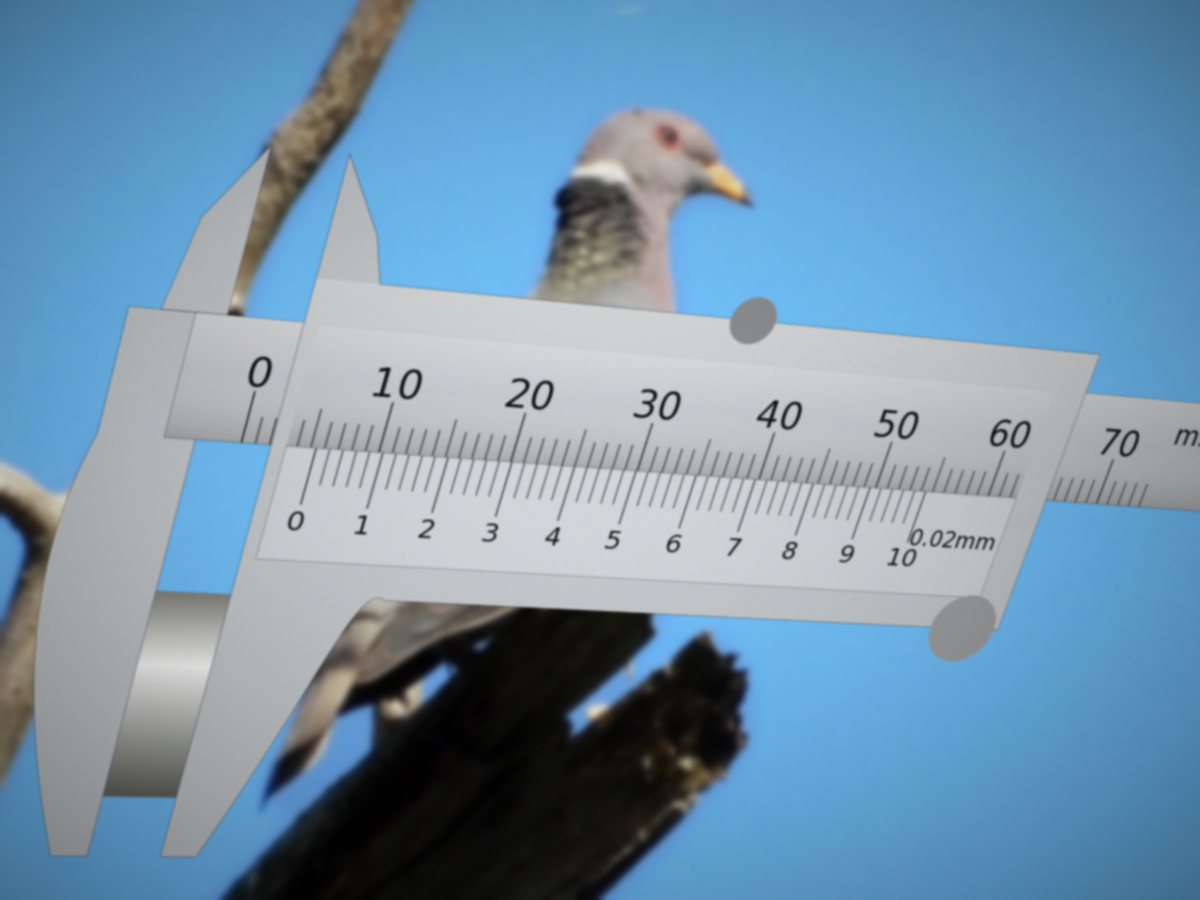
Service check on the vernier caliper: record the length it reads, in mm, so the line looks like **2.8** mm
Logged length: **5.4** mm
